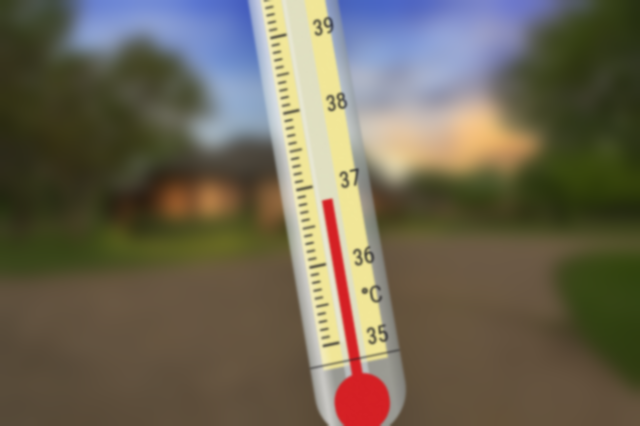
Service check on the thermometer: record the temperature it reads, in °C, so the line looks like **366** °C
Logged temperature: **36.8** °C
